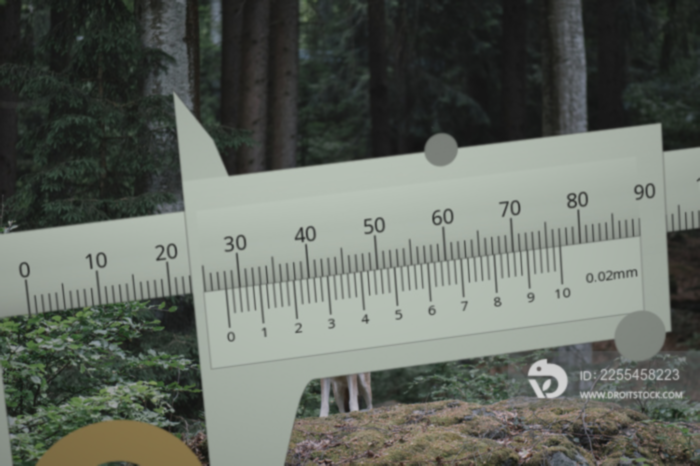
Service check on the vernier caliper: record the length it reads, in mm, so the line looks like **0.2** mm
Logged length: **28.0** mm
